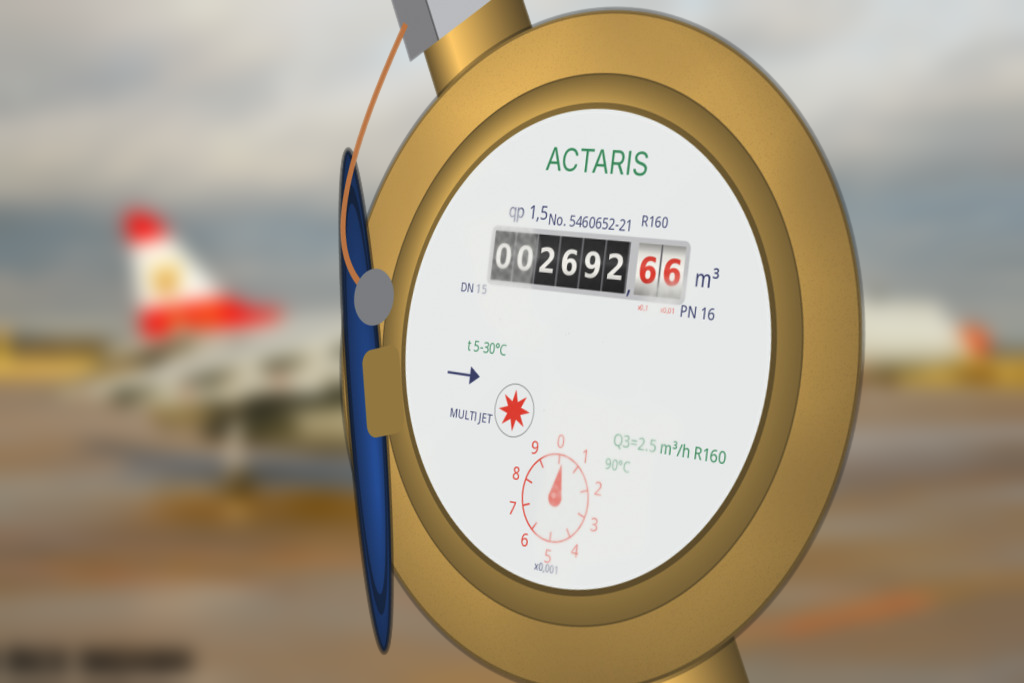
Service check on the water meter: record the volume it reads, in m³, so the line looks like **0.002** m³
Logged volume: **2692.660** m³
